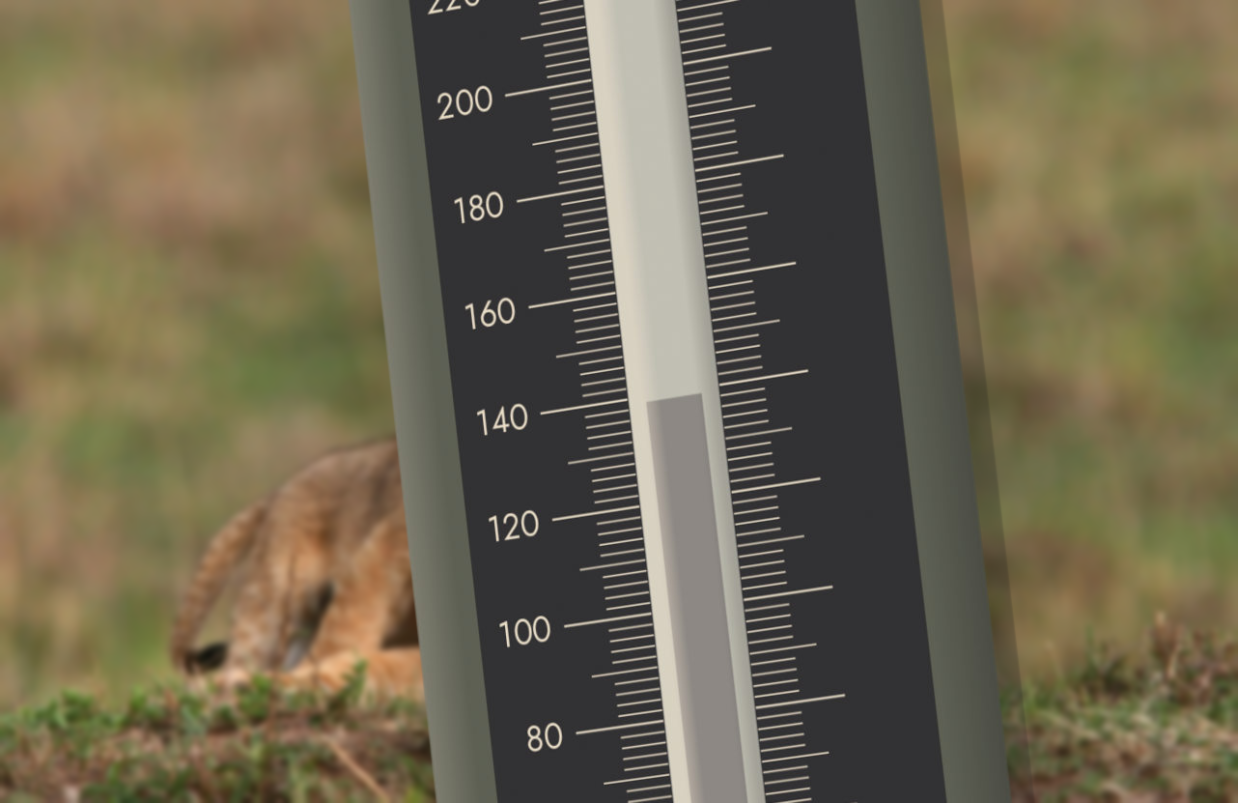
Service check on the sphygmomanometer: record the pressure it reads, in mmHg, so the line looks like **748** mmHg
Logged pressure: **139** mmHg
